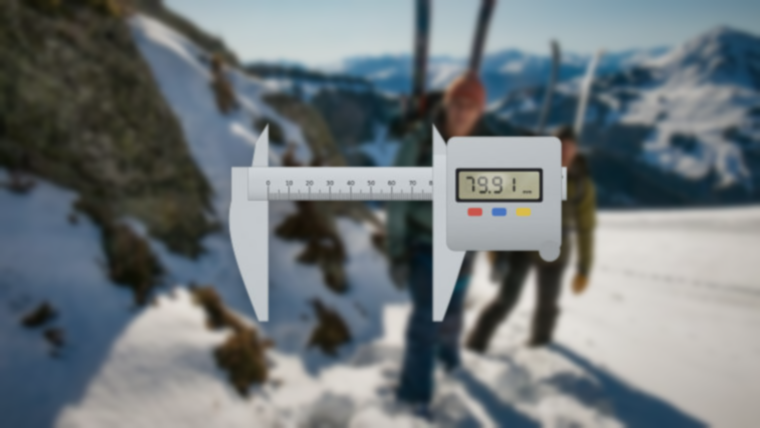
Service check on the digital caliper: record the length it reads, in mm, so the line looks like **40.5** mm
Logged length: **79.91** mm
